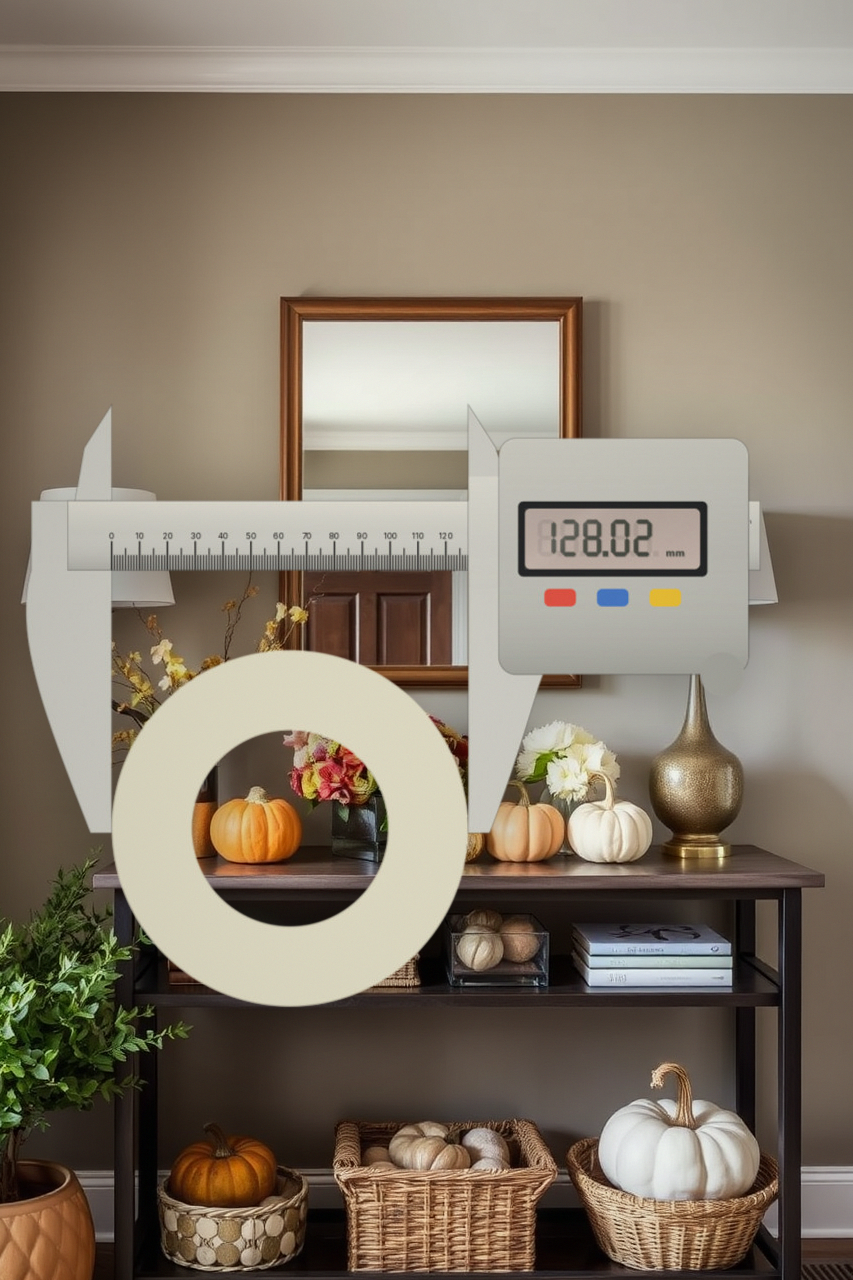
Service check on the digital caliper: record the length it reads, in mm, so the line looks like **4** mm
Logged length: **128.02** mm
